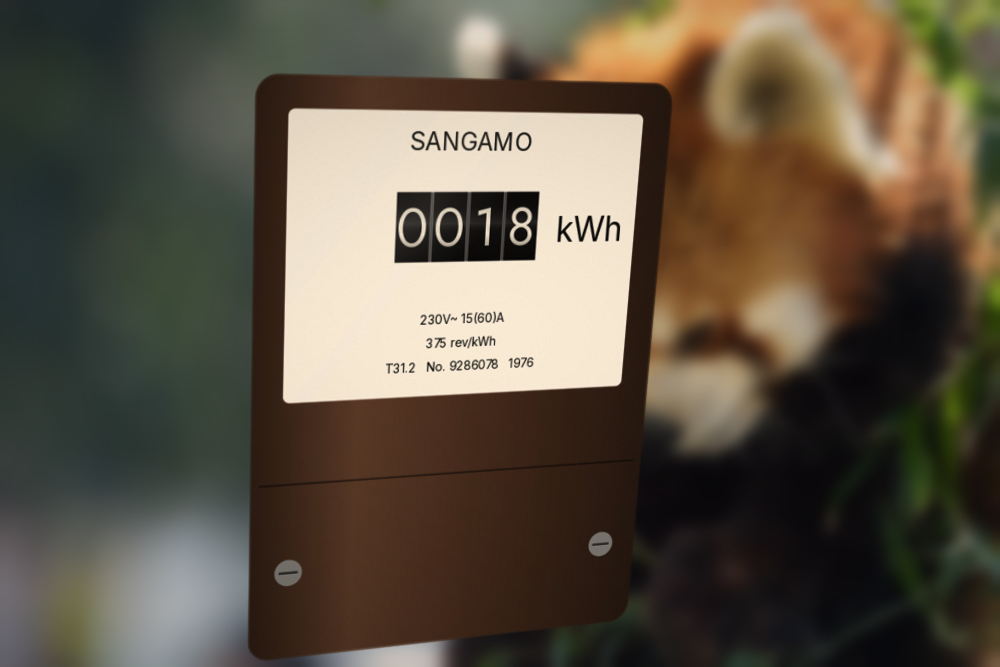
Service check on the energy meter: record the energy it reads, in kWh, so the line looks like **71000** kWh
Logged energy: **18** kWh
